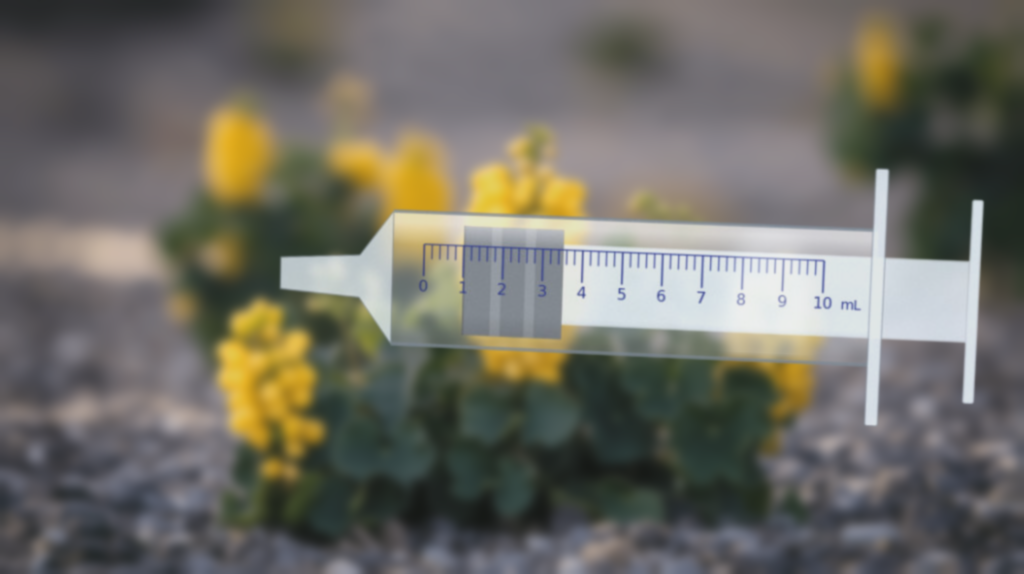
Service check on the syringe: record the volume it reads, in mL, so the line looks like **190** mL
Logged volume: **1** mL
